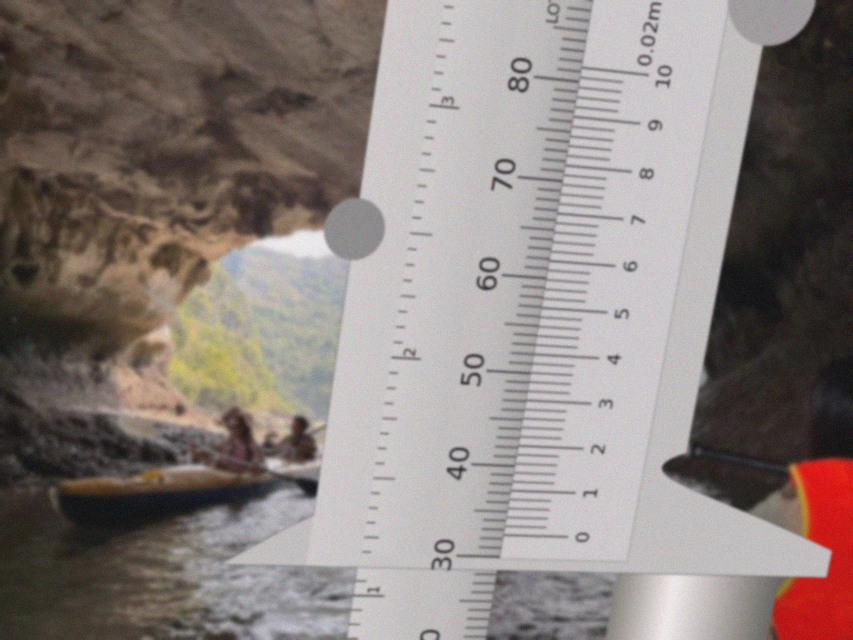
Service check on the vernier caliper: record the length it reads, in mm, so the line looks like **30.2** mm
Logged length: **32.4** mm
